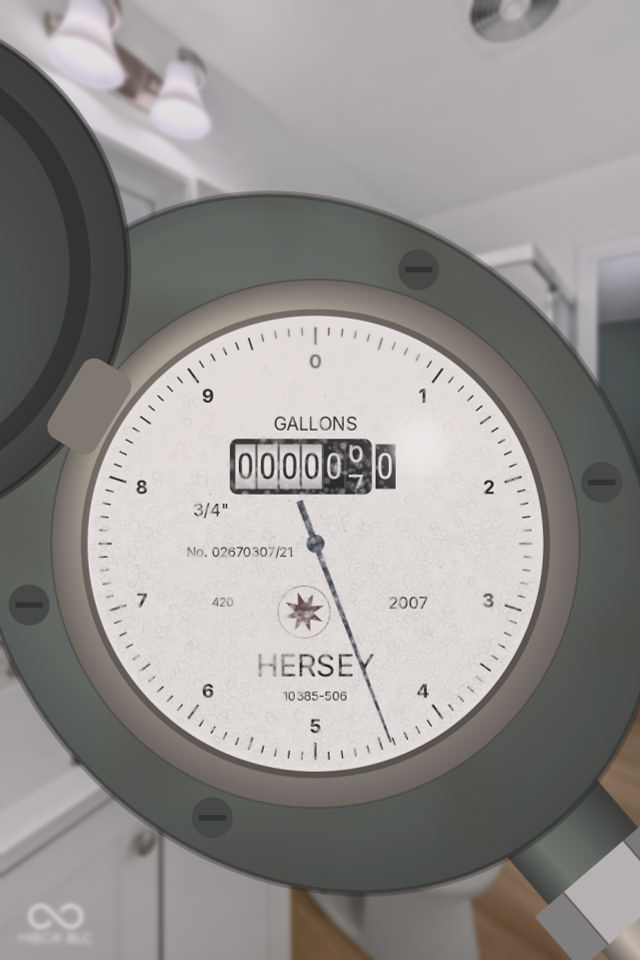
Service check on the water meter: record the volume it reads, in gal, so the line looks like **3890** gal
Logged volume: **64.4** gal
